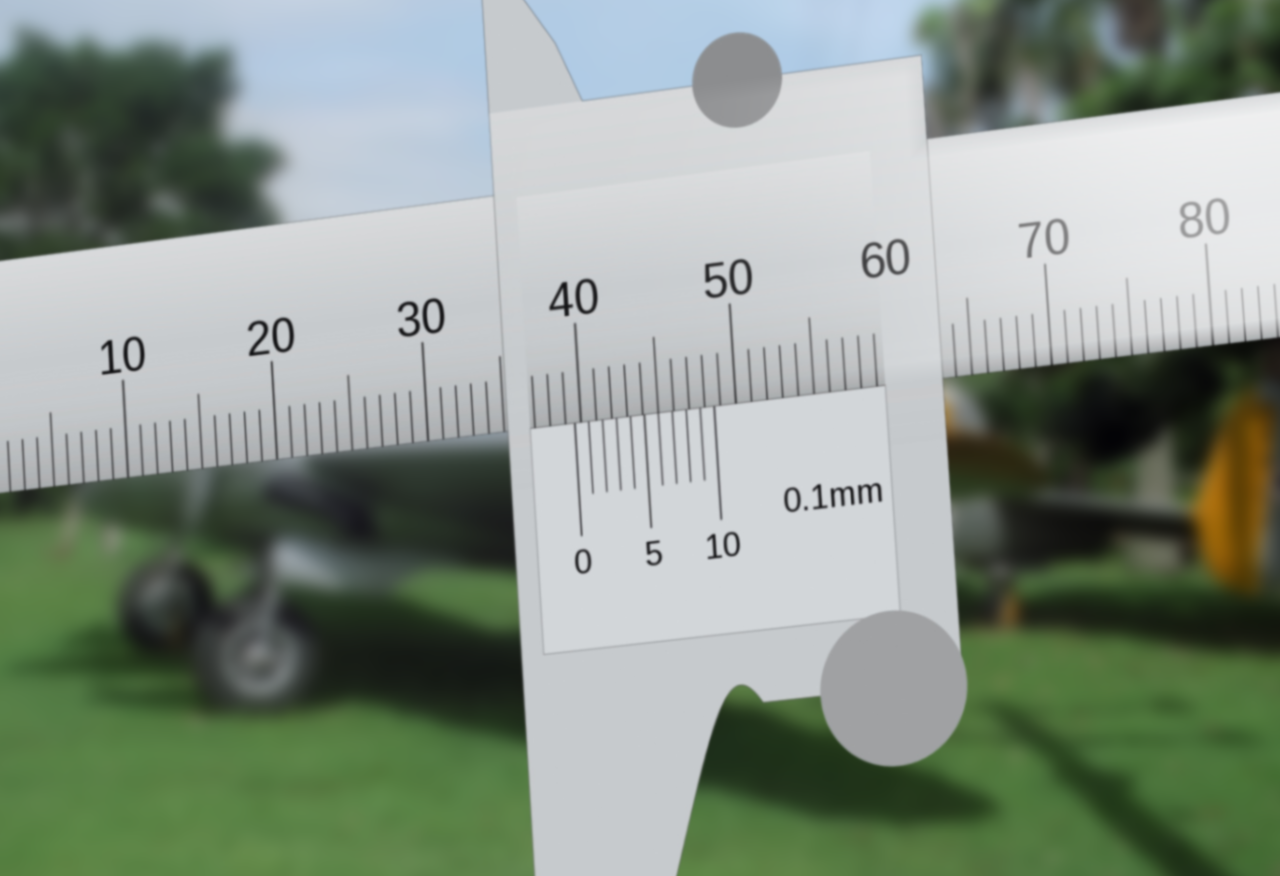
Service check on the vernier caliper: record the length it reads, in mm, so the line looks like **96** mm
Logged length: **39.6** mm
